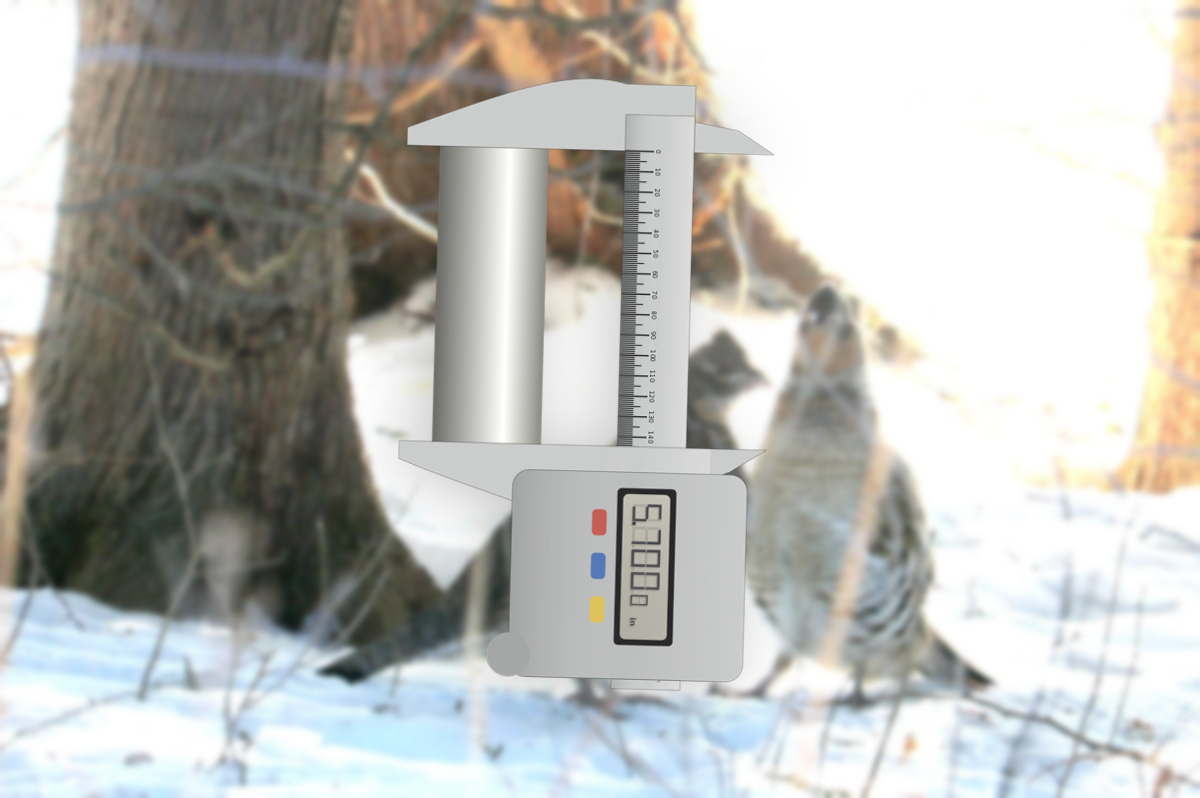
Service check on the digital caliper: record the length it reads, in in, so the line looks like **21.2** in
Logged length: **5.7000** in
